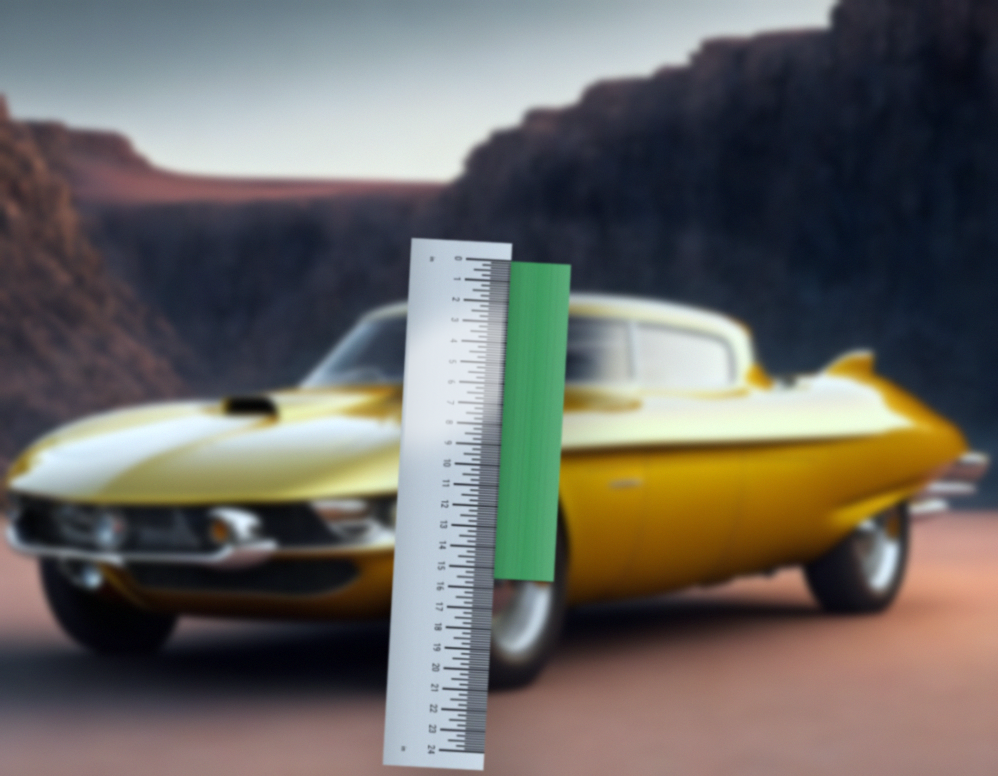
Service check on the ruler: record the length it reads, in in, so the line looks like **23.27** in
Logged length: **15.5** in
